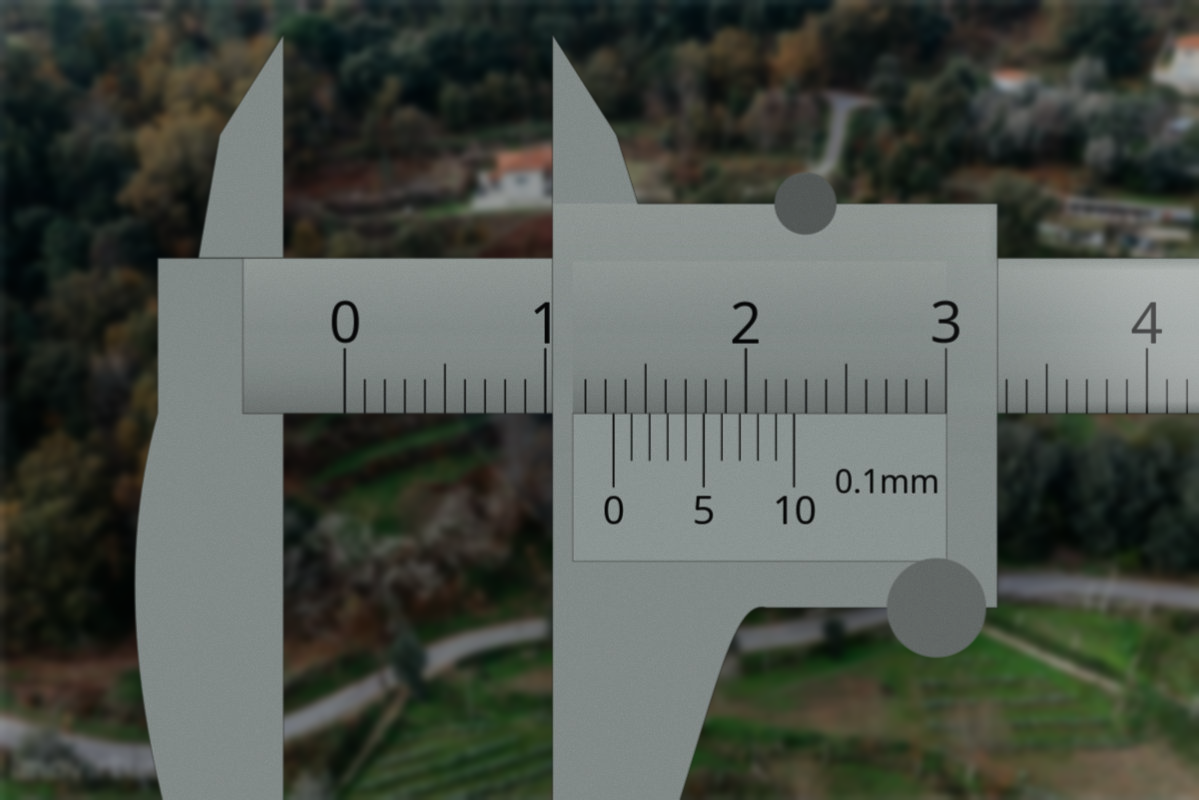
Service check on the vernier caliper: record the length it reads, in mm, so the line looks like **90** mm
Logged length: **13.4** mm
